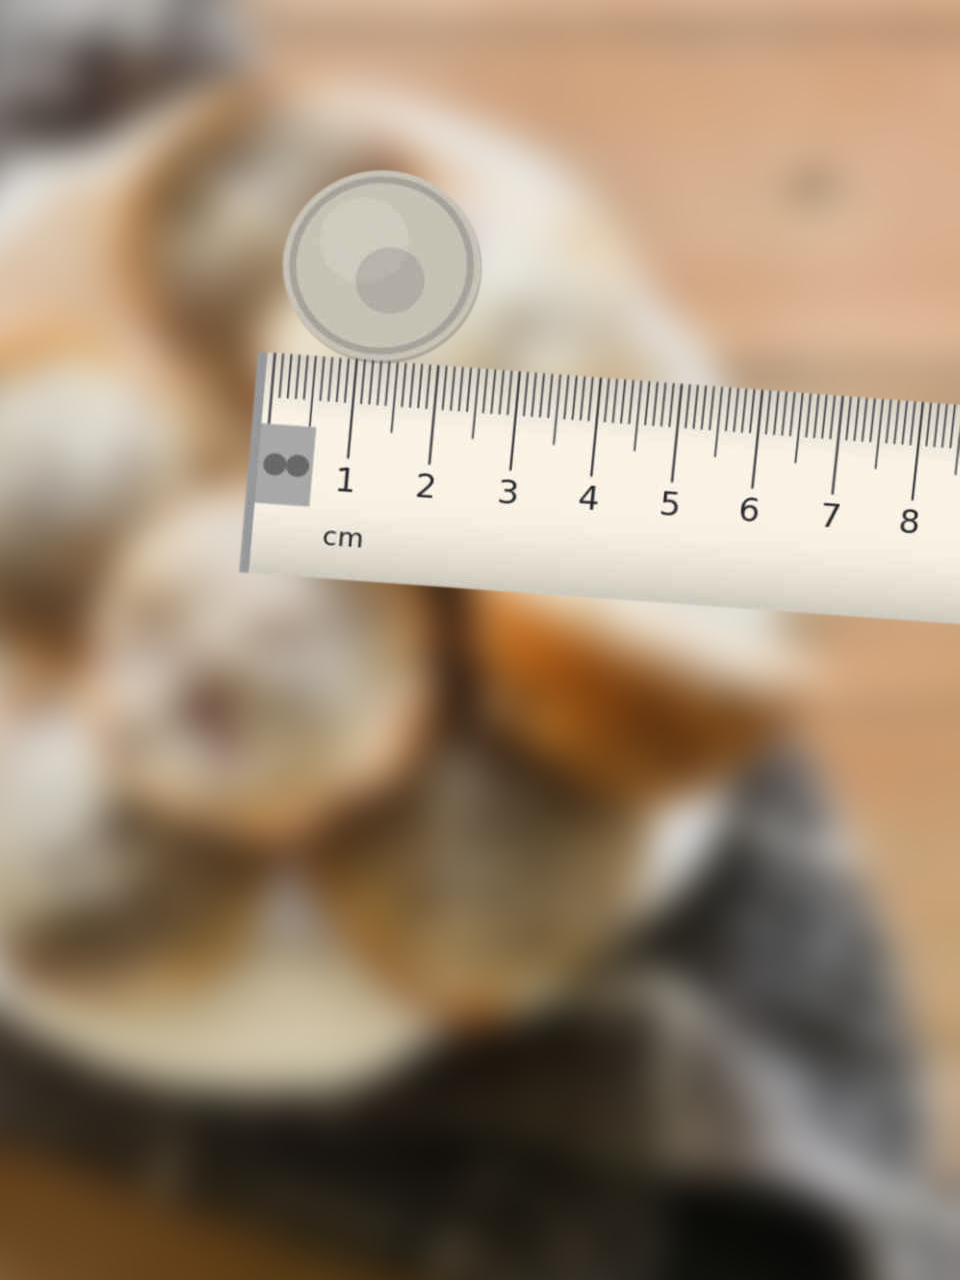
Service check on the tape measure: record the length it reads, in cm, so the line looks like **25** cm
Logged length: **2.4** cm
